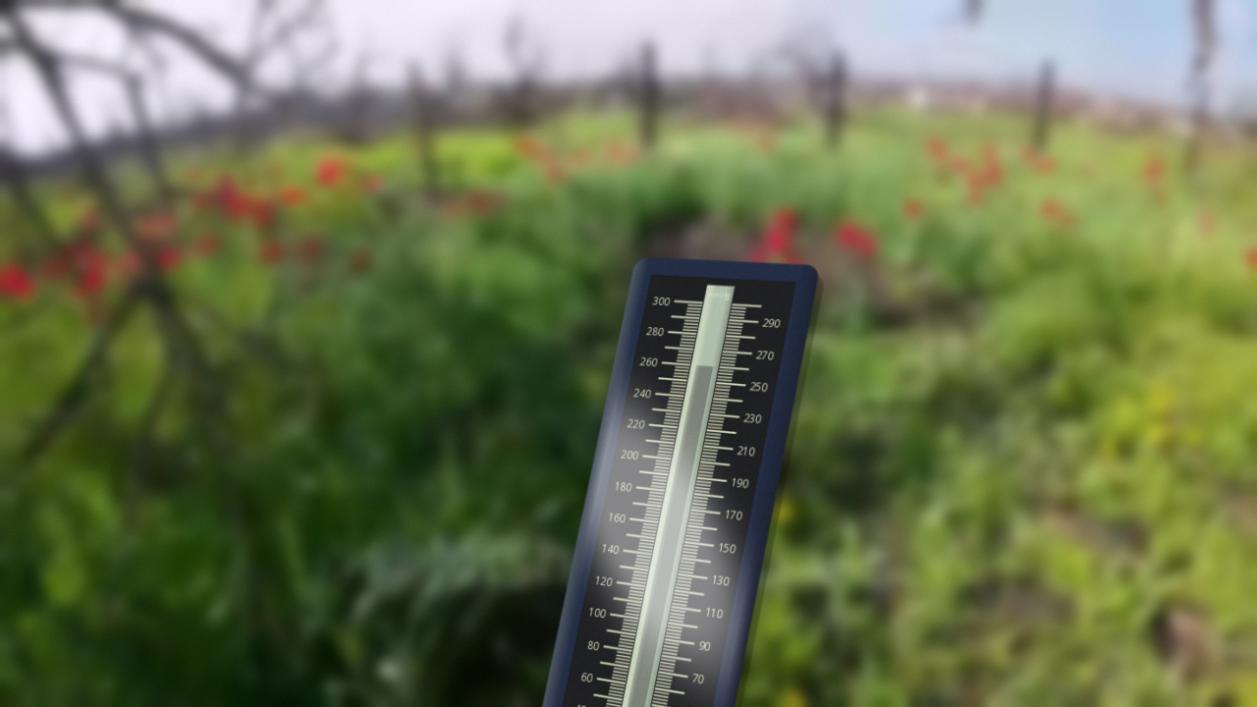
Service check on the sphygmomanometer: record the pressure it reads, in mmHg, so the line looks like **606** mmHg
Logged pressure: **260** mmHg
